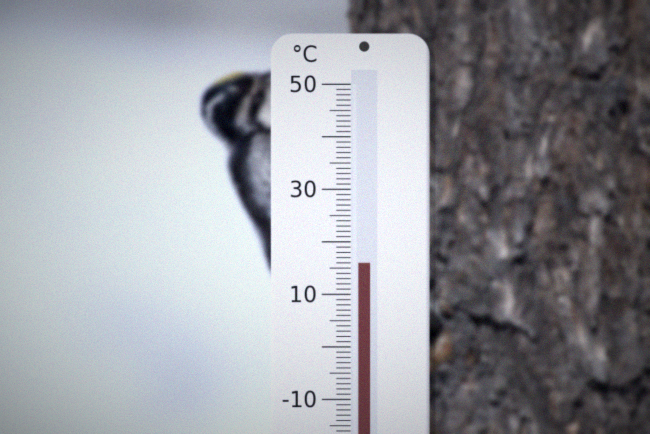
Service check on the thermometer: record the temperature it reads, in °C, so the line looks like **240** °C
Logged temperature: **16** °C
